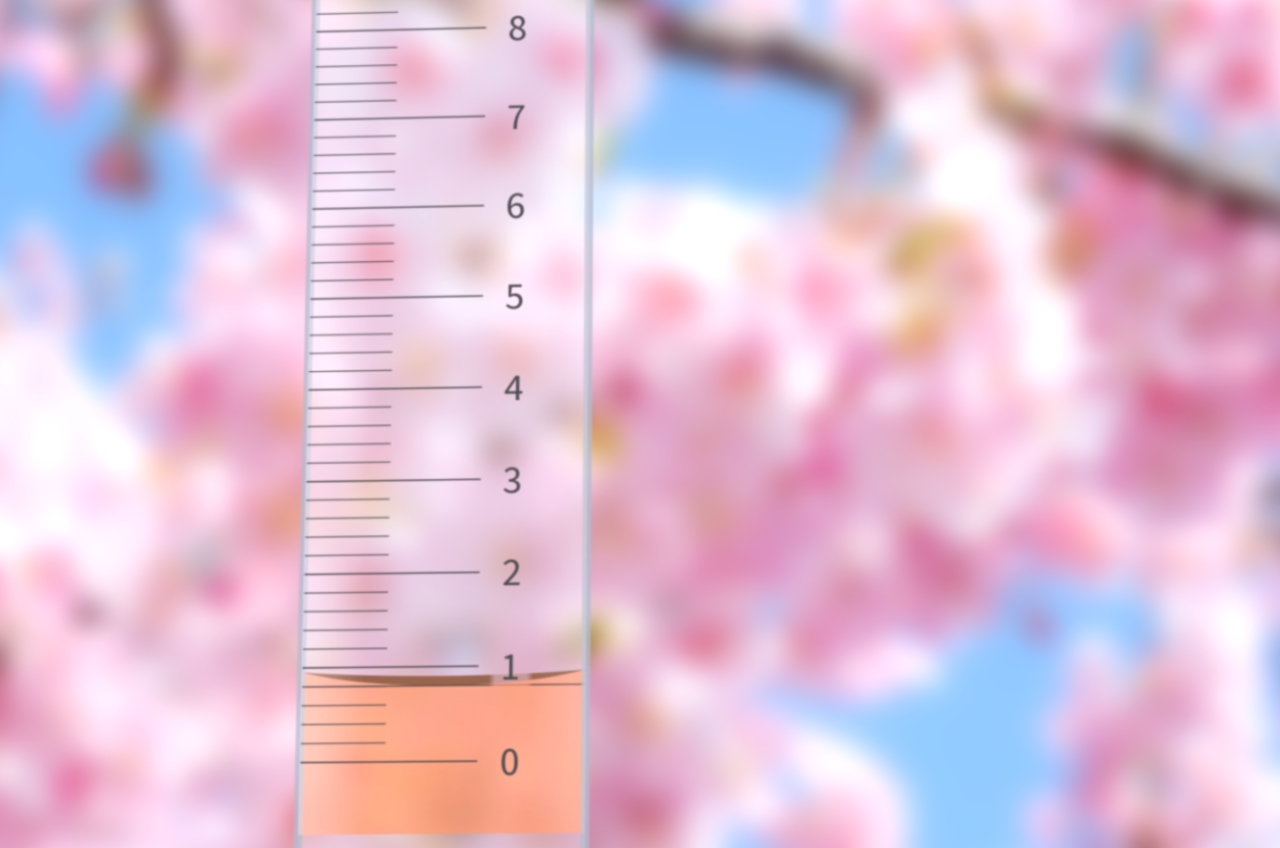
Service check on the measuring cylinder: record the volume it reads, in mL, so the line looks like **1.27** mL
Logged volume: **0.8** mL
